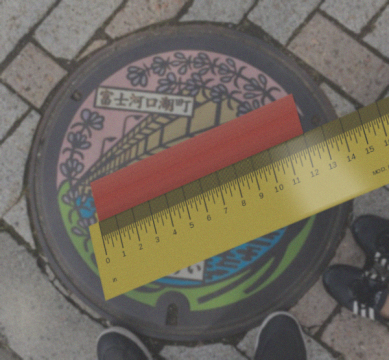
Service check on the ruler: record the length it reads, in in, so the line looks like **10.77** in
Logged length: **12** in
